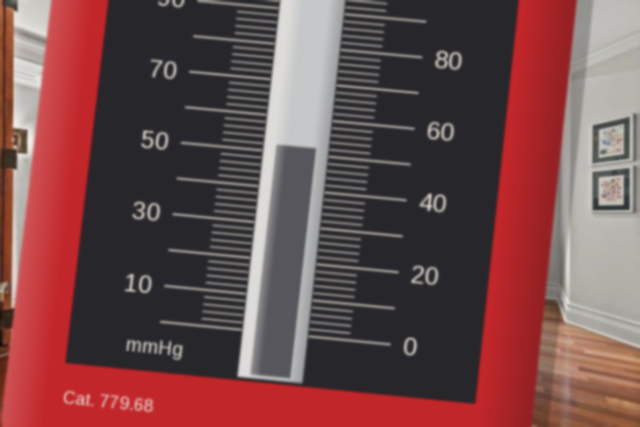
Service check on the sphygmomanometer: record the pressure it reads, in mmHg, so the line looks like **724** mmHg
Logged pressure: **52** mmHg
